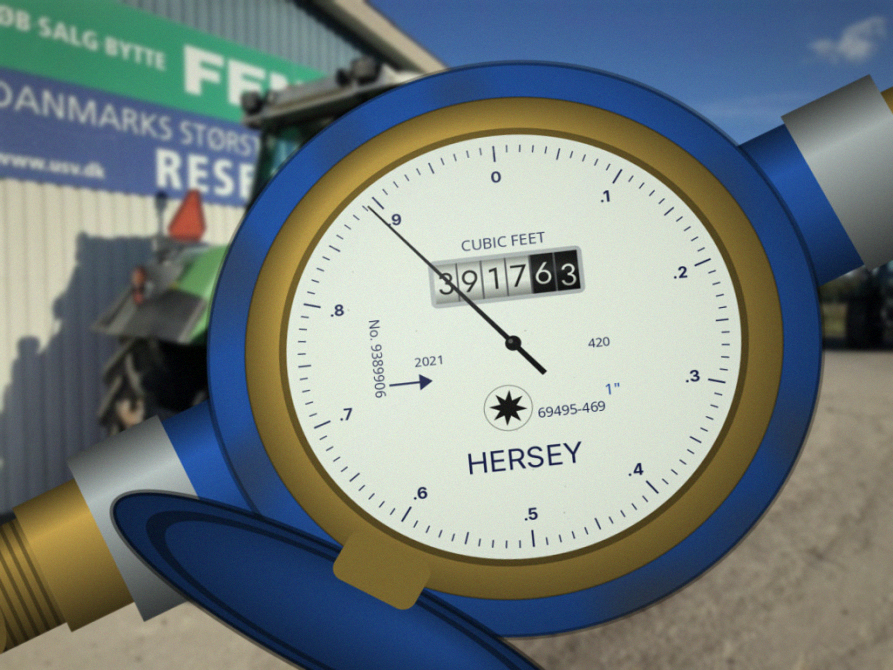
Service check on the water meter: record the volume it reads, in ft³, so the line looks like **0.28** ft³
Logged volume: **391762.89** ft³
